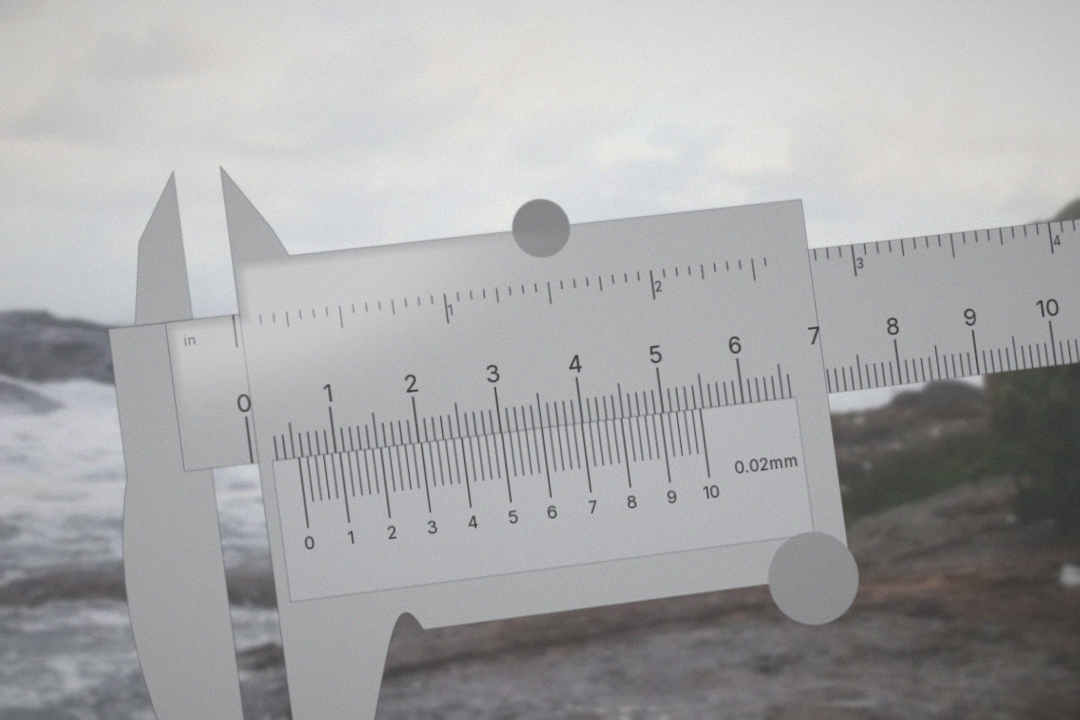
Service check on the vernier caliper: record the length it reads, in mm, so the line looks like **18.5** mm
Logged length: **5.6** mm
